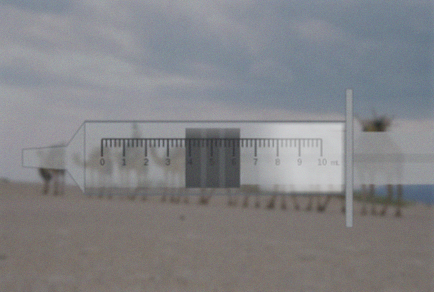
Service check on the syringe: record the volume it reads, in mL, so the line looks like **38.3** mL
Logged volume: **3.8** mL
